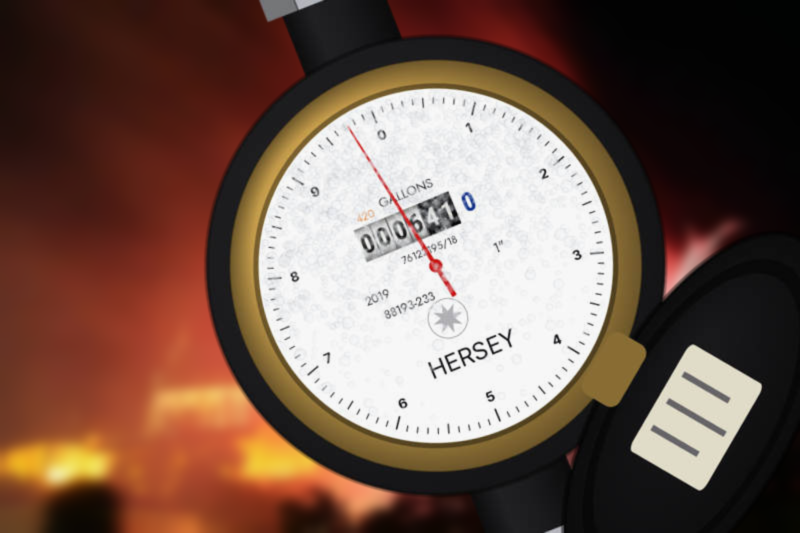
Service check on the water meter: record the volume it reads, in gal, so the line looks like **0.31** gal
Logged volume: **6409.7** gal
